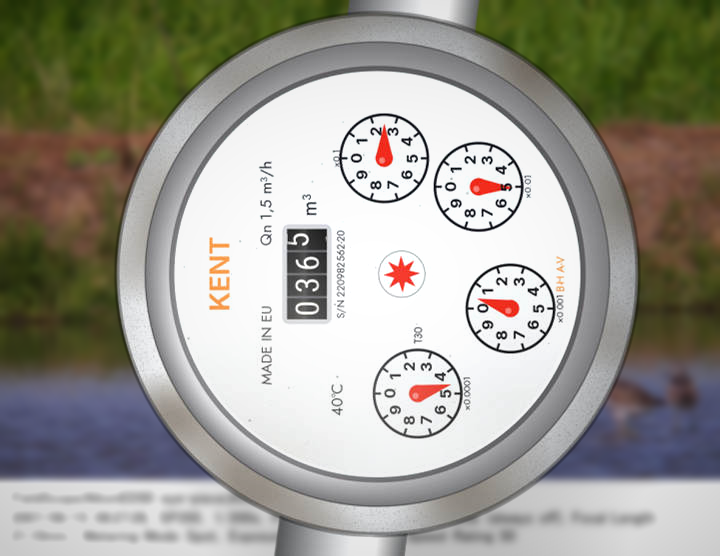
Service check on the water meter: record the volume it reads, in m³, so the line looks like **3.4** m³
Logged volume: **365.2504** m³
